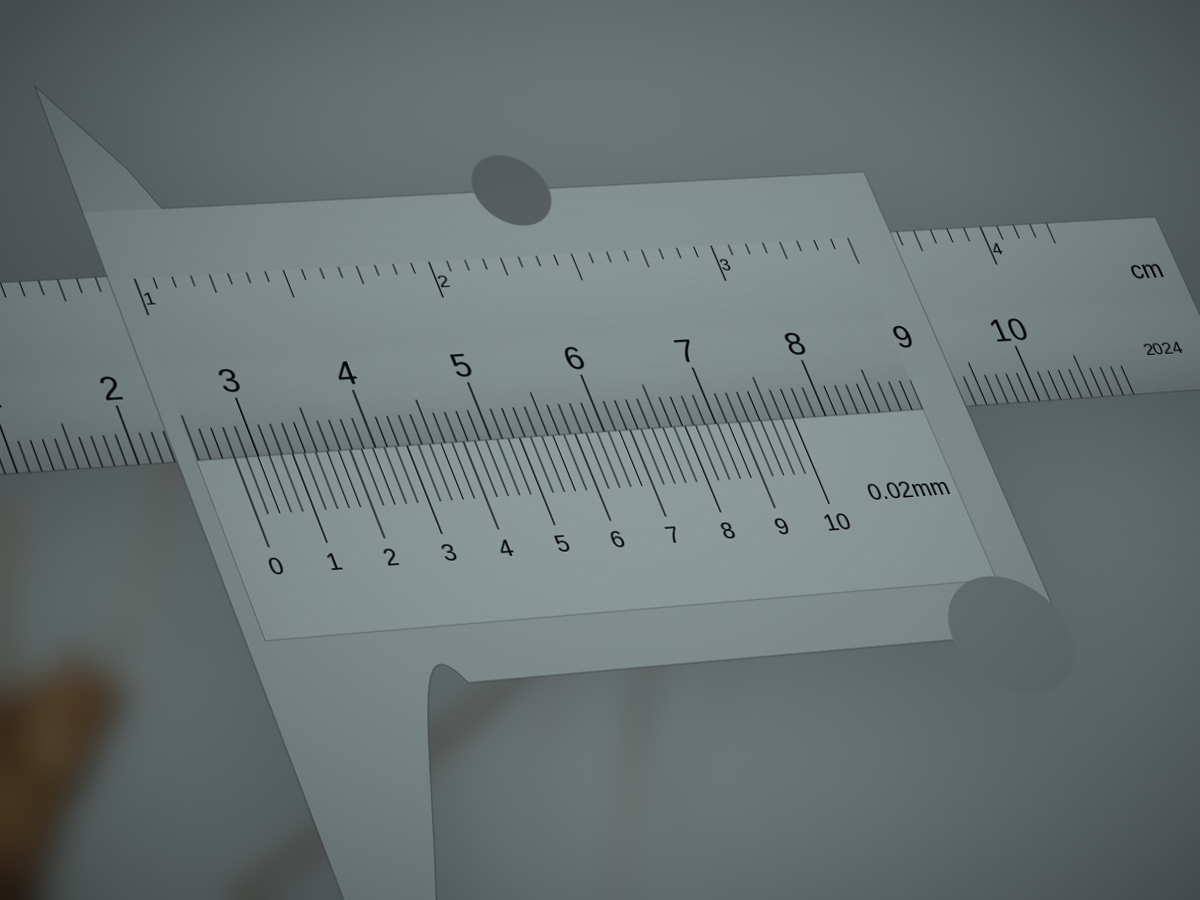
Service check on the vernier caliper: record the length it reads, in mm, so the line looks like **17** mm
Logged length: **28.0** mm
